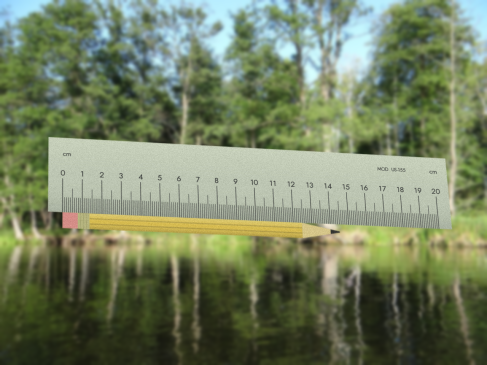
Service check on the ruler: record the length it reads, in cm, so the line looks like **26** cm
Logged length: **14.5** cm
